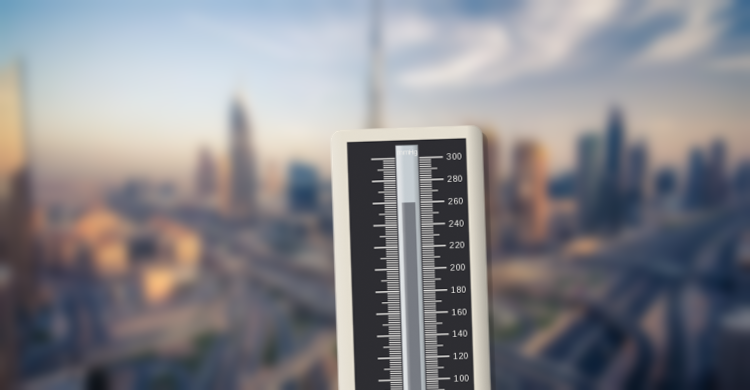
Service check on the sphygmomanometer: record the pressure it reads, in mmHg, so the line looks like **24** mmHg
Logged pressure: **260** mmHg
